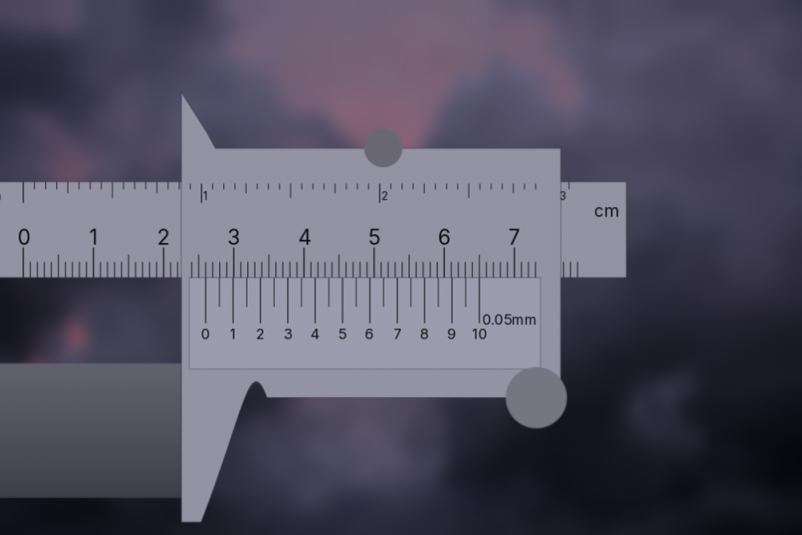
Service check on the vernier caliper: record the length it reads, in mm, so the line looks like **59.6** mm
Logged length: **26.0** mm
